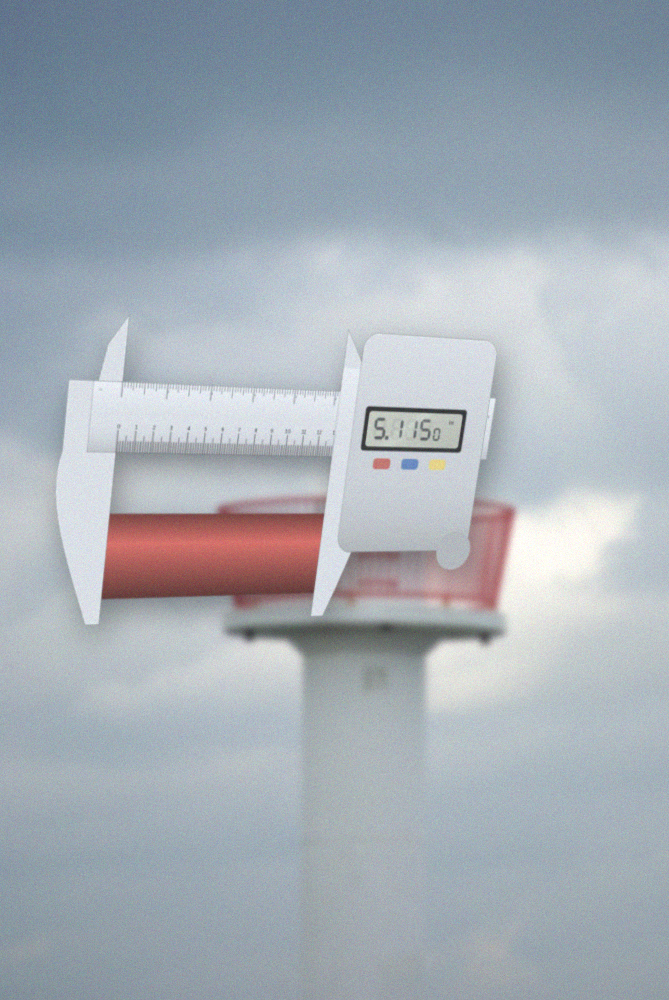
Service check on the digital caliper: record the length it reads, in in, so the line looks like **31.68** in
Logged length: **5.1150** in
